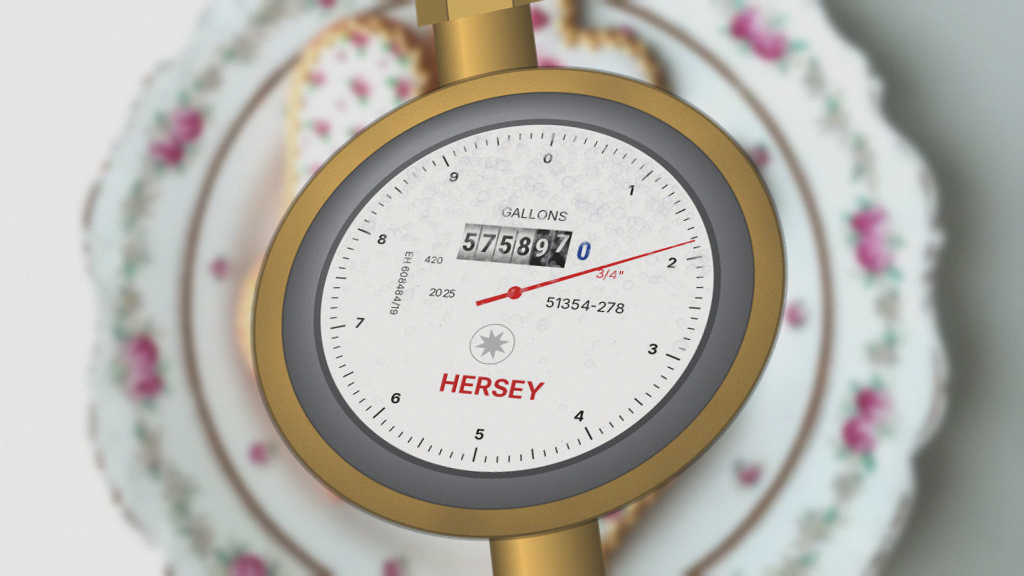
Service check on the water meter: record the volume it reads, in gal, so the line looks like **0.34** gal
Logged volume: **5758971.8** gal
